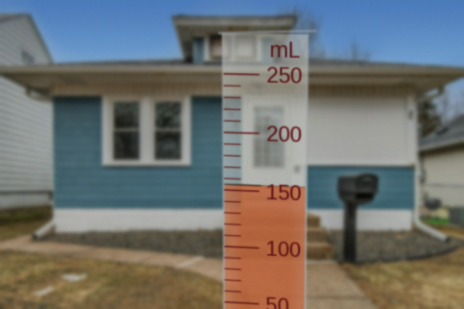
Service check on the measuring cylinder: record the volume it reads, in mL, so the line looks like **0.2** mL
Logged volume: **155** mL
